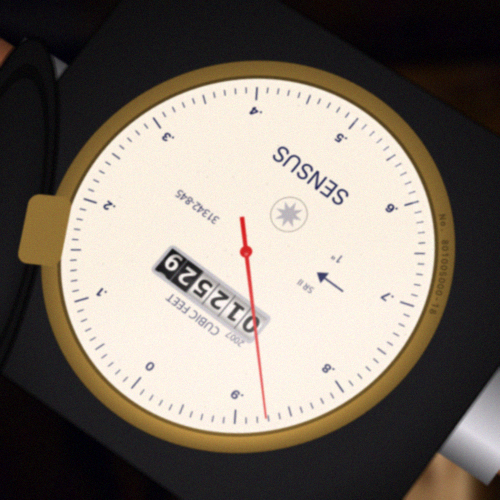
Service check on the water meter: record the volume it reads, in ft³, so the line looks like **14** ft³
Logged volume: **12528.87** ft³
